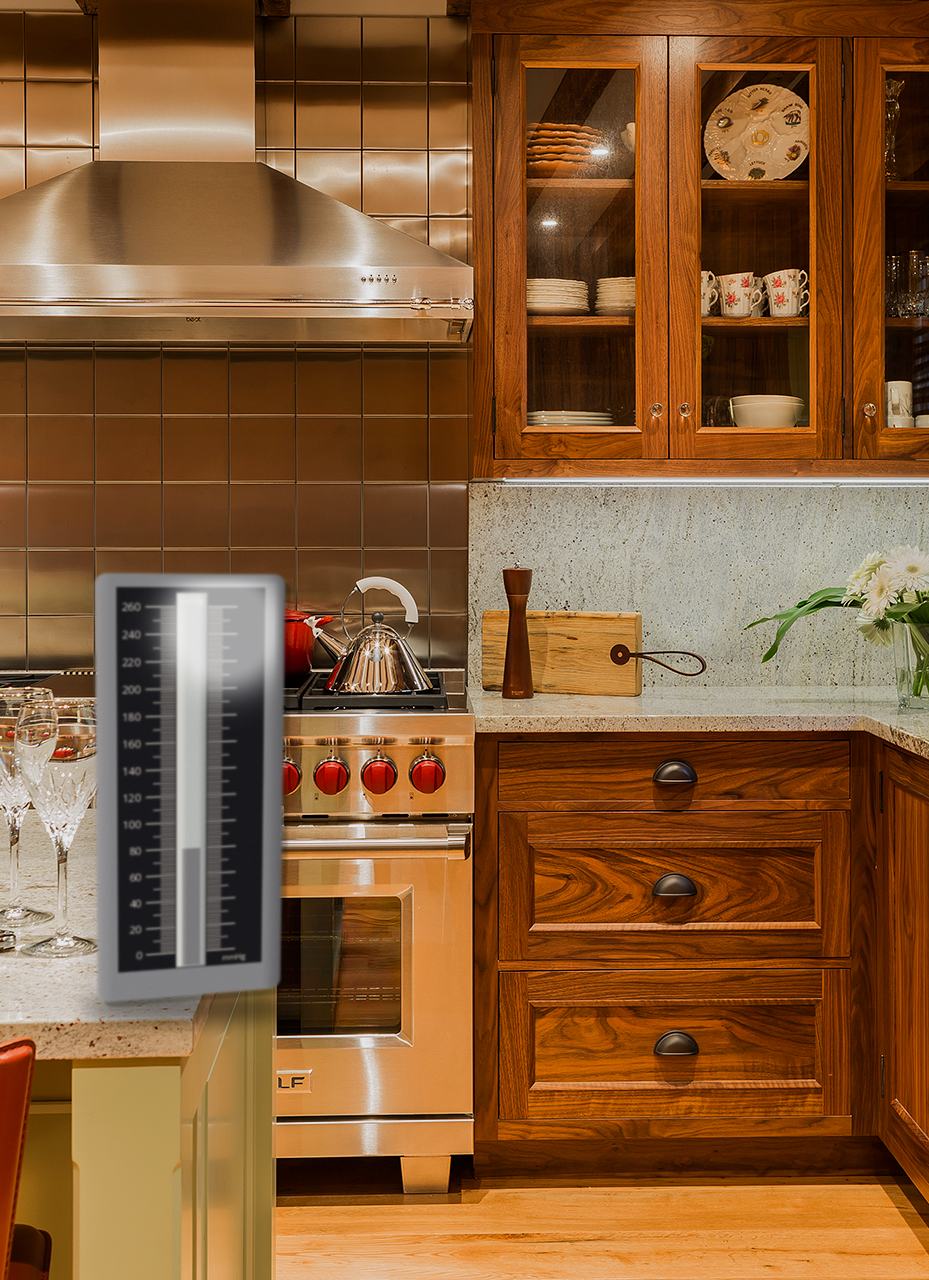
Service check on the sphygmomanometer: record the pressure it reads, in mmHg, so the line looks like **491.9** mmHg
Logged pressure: **80** mmHg
